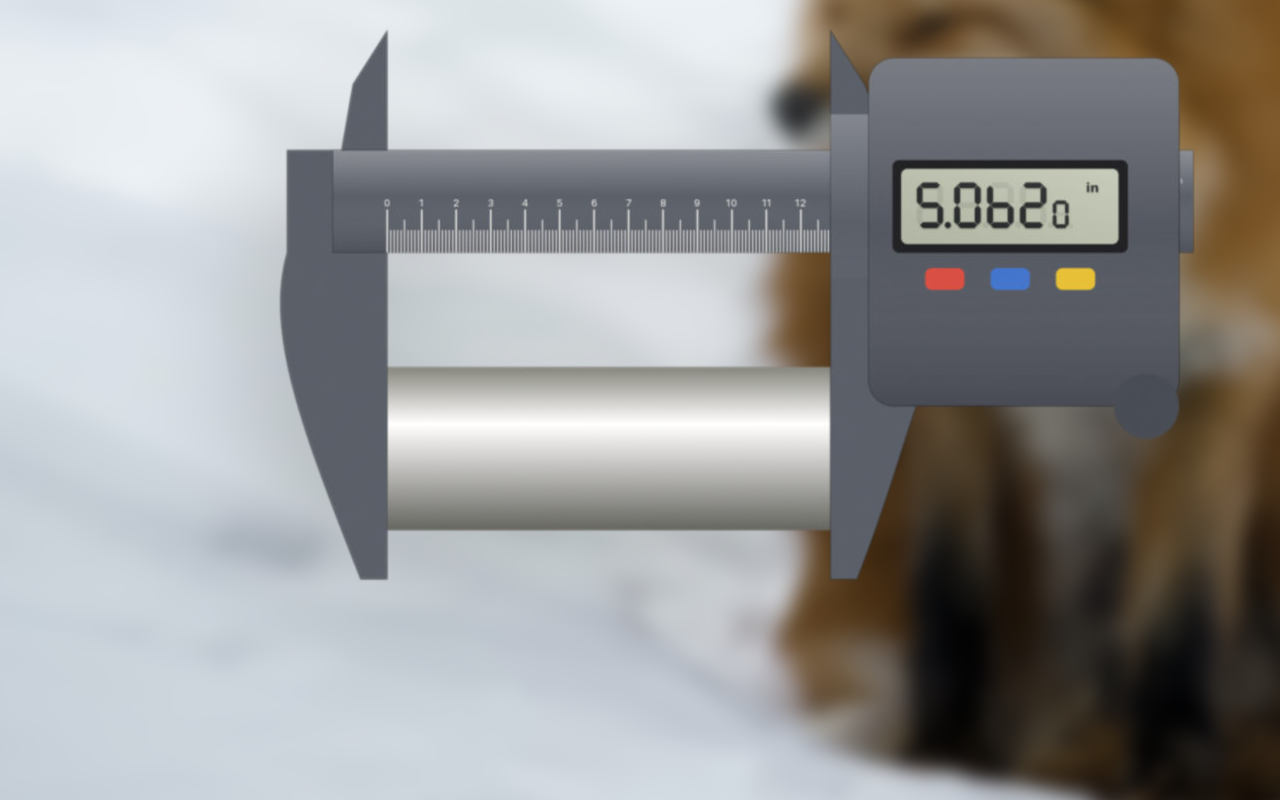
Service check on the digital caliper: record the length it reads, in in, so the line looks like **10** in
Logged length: **5.0620** in
